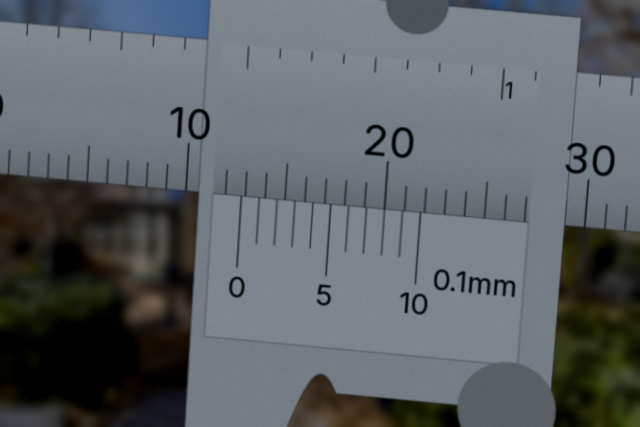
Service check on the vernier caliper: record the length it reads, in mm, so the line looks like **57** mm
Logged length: **12.8** mm
